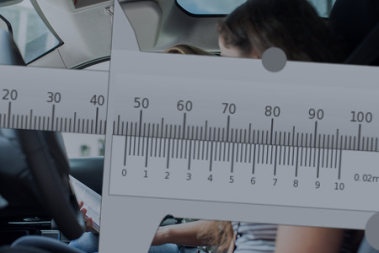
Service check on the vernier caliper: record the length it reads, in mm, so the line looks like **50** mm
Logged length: **47.0** mm
